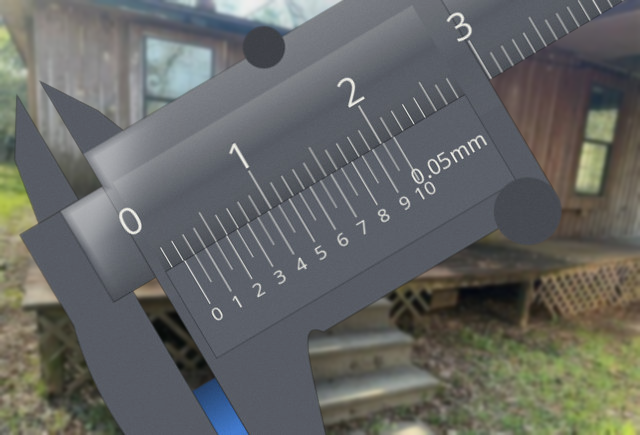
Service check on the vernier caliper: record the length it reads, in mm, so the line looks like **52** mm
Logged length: **2.1** mm
